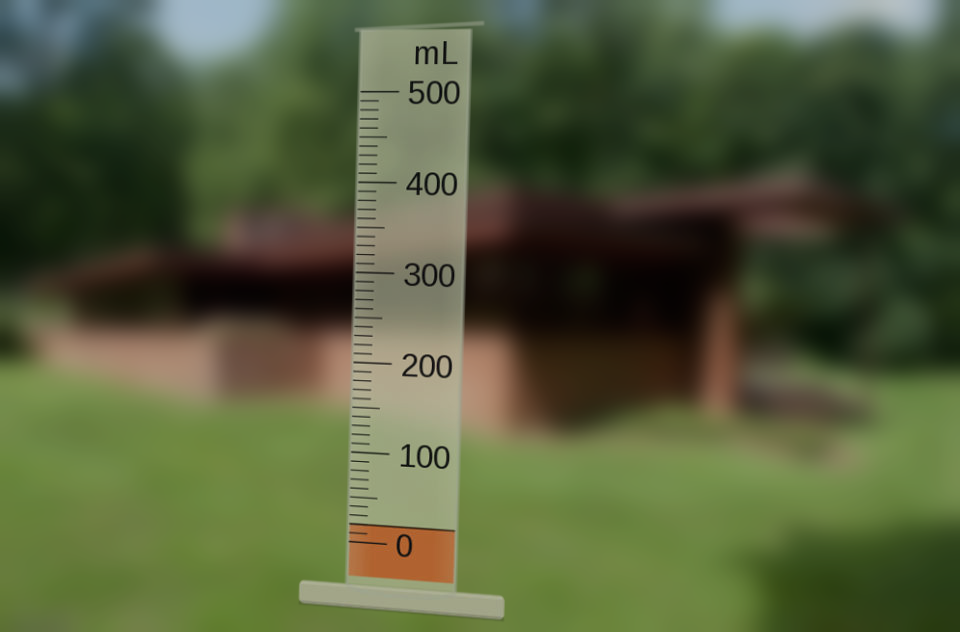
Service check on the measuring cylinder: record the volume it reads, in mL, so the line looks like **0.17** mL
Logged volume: **20** mL
